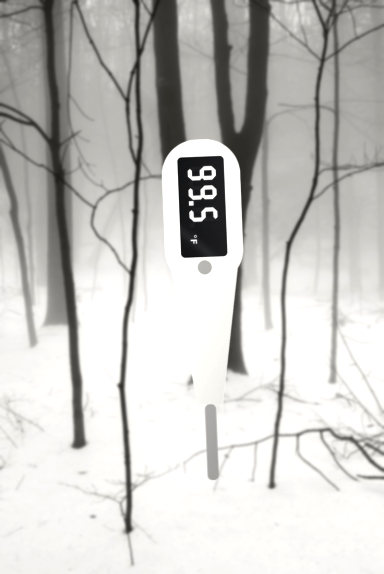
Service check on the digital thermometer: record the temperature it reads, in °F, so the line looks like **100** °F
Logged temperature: **99.5** °F
